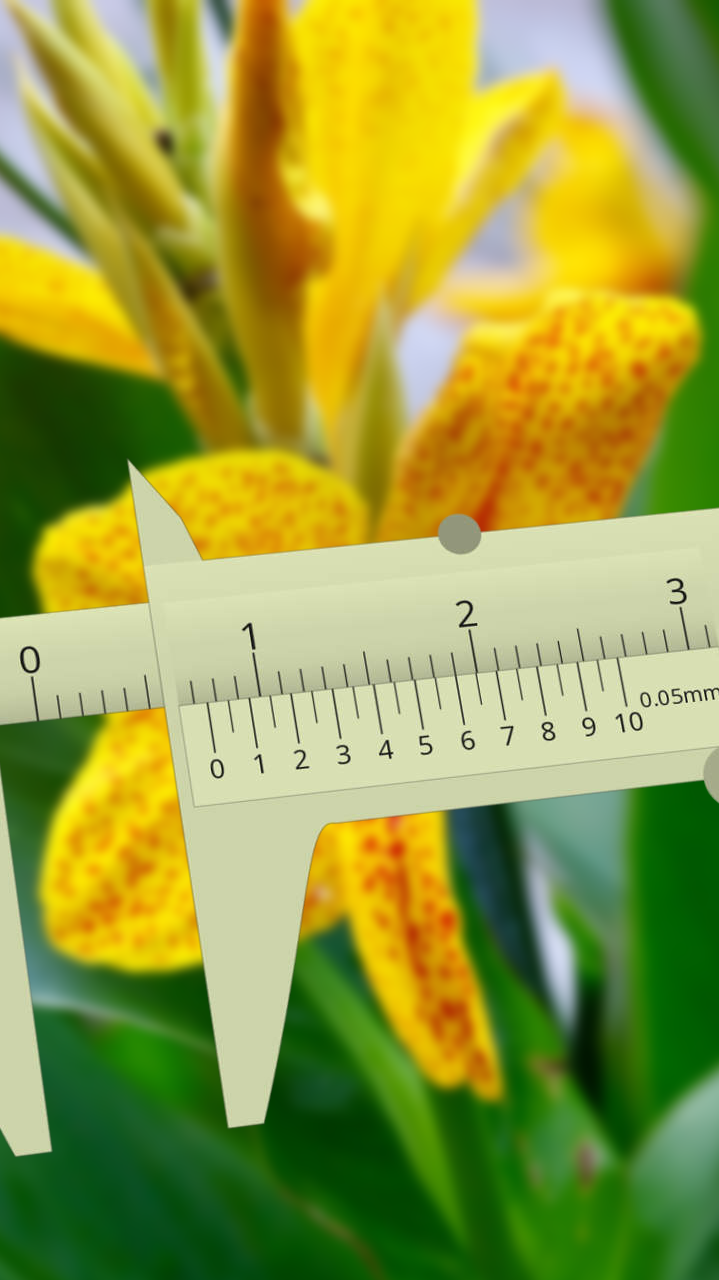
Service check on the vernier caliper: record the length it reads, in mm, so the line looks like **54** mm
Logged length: **7.6** mm
